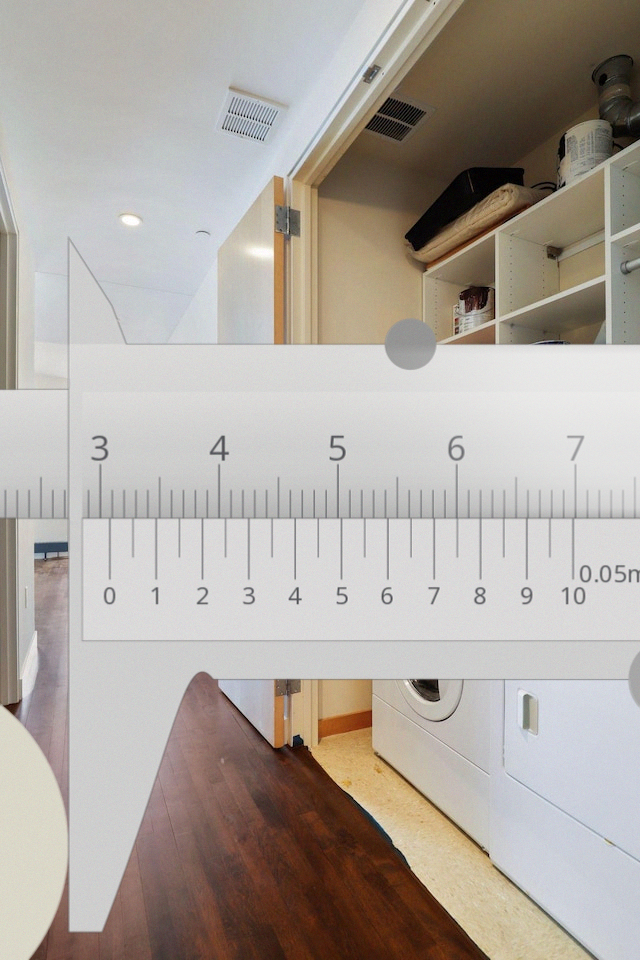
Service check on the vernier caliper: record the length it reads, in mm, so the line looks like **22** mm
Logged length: **30.8** mm
